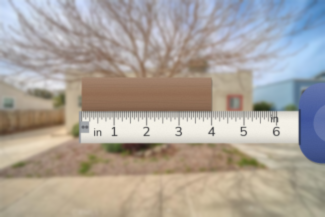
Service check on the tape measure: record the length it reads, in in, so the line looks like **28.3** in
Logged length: **4** in
